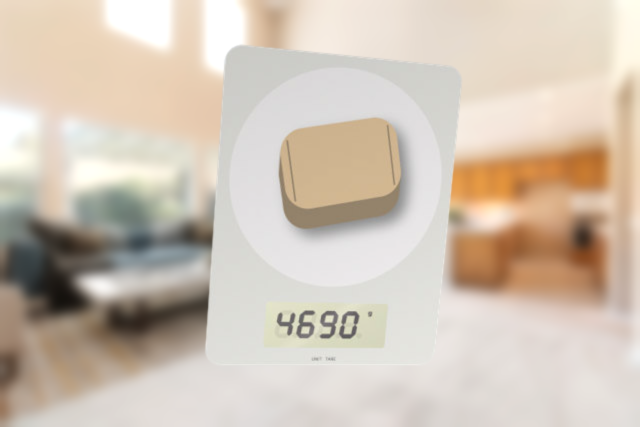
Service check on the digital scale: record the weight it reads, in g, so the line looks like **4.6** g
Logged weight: **4690** g
